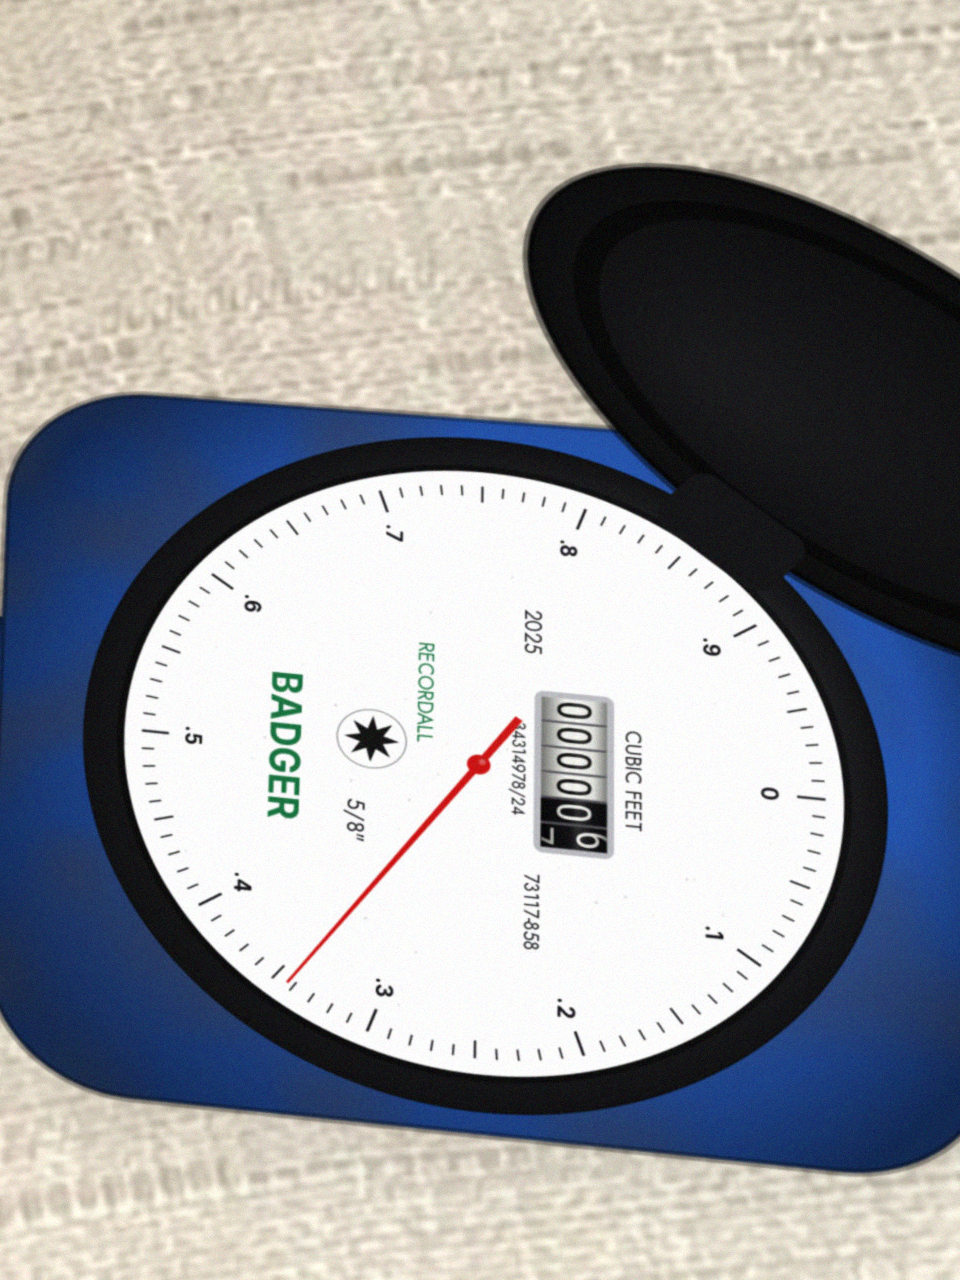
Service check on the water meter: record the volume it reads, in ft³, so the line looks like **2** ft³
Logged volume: **6.34** ft³
